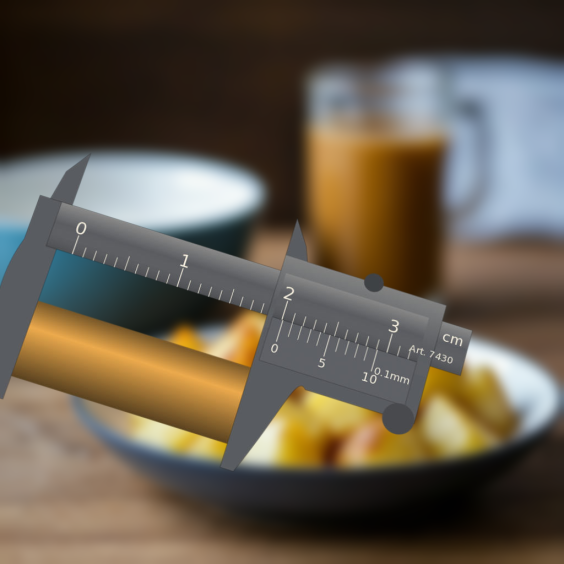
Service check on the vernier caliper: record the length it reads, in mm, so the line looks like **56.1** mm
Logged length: **20.1** mm
